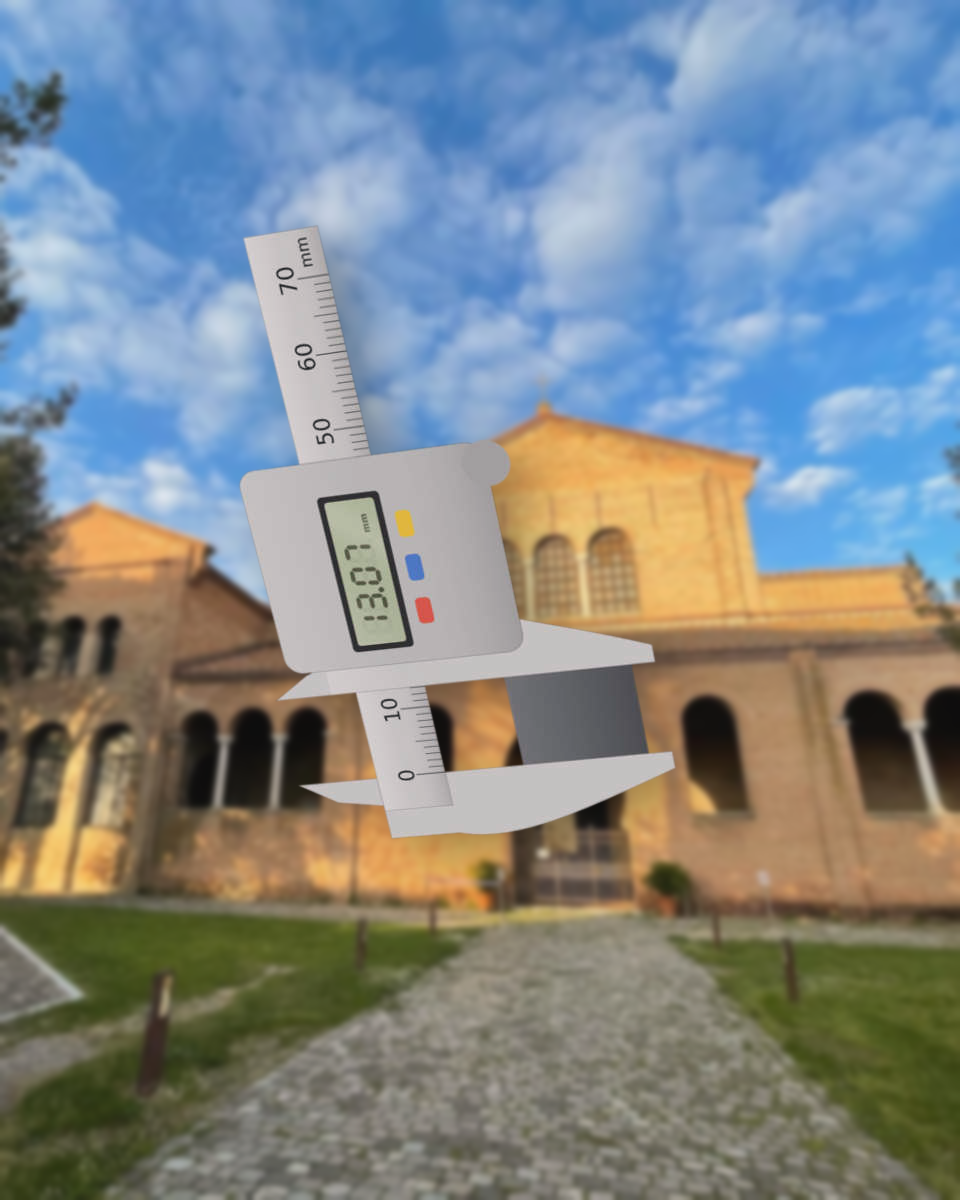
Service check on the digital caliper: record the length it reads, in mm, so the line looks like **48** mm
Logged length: **13.07** mm
